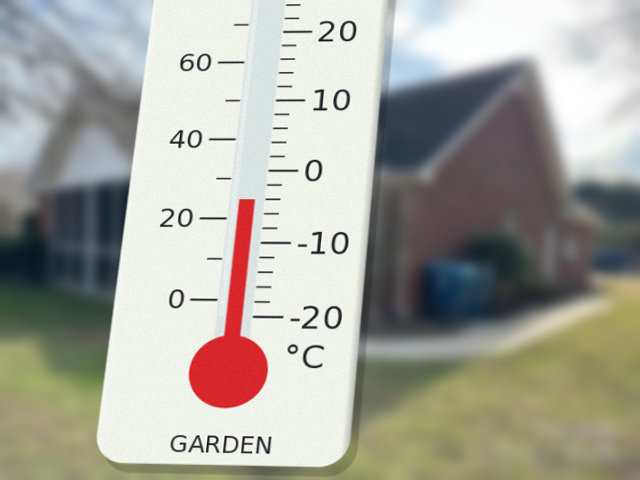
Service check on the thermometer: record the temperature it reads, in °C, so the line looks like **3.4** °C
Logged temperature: **-4** °C
